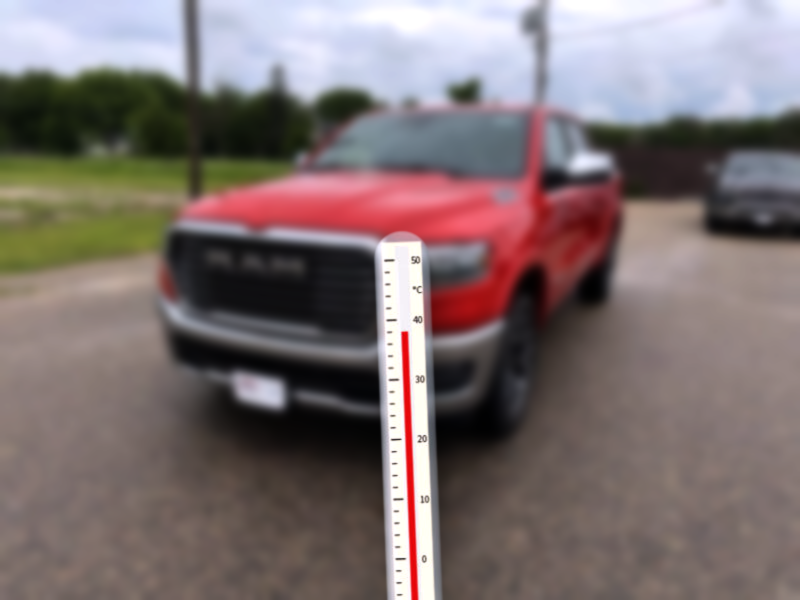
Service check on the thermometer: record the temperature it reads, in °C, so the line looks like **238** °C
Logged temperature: **38** °C
